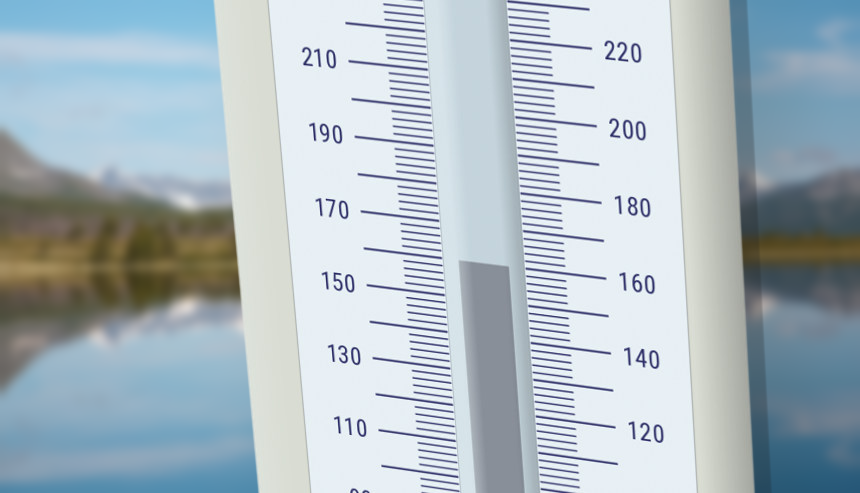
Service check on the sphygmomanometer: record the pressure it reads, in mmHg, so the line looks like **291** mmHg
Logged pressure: **160** mmHg
